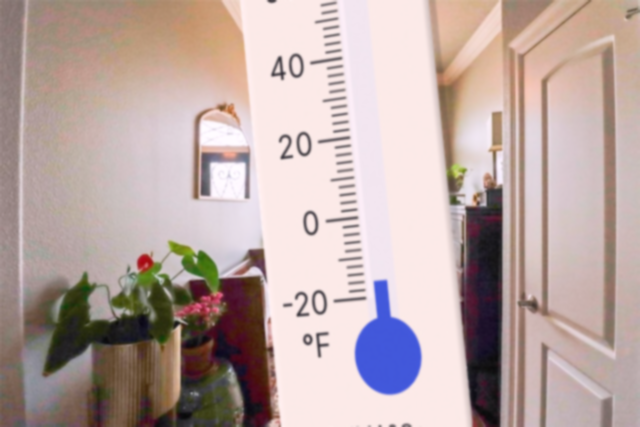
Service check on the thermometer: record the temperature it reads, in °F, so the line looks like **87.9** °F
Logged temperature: **-16** °F
